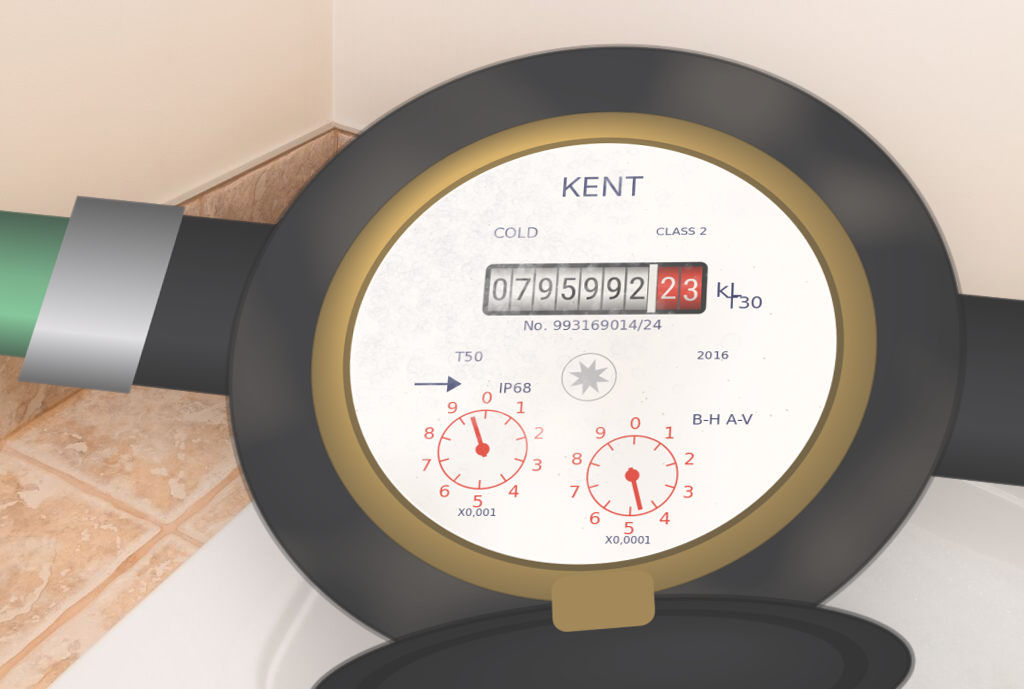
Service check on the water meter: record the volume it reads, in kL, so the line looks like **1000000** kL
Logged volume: **795992.2294** kL
